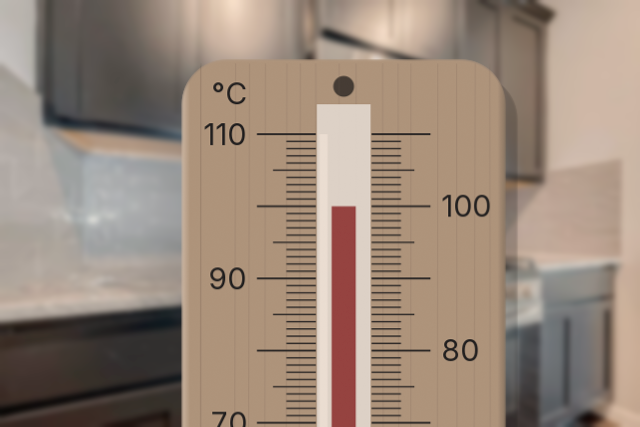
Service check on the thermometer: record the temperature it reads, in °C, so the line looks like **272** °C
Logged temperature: **100** °C
